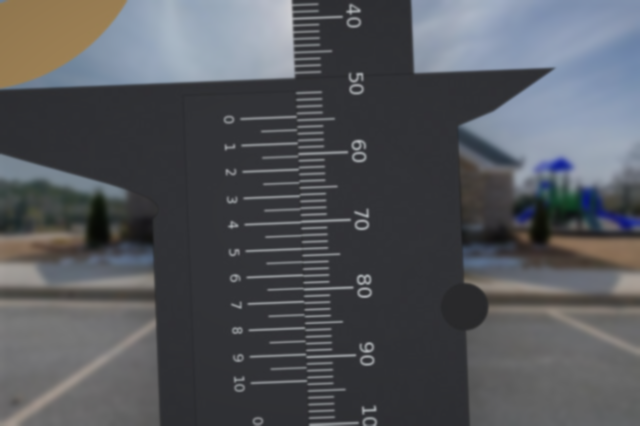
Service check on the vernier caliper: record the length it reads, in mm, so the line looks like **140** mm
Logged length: **54.5** mm
